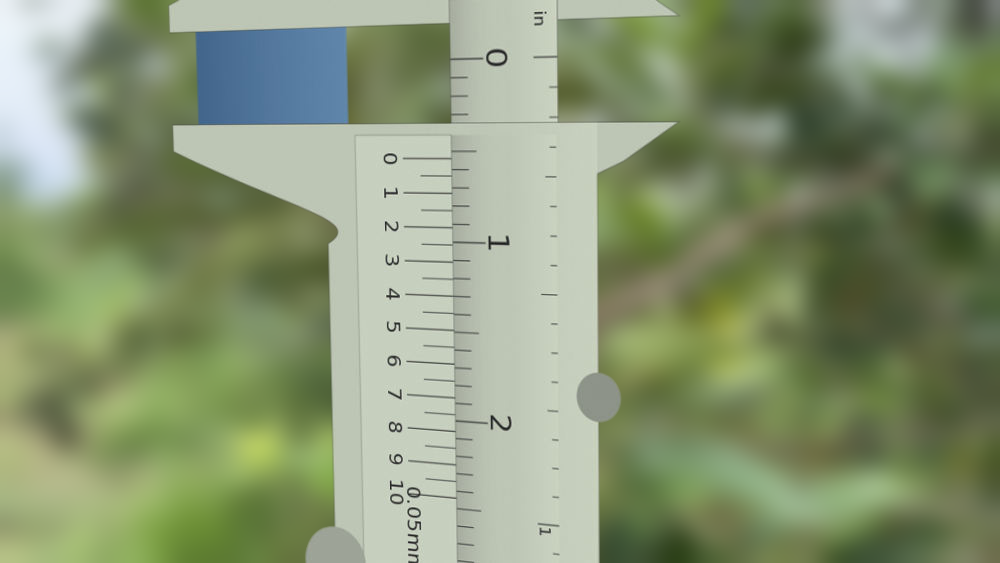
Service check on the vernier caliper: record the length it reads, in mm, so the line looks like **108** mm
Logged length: **5.4** mm
